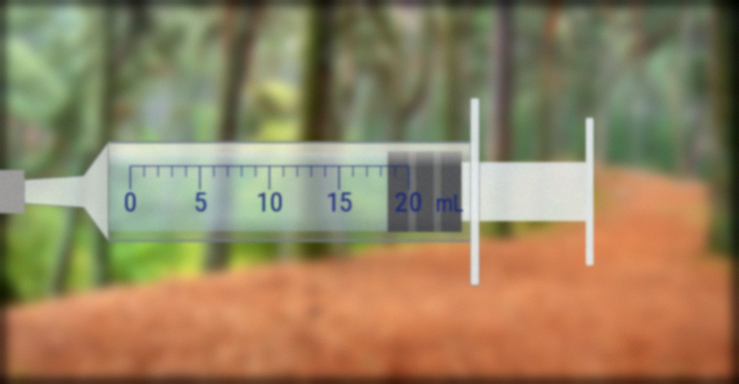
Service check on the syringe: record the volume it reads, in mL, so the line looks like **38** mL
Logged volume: **18.5** mL
